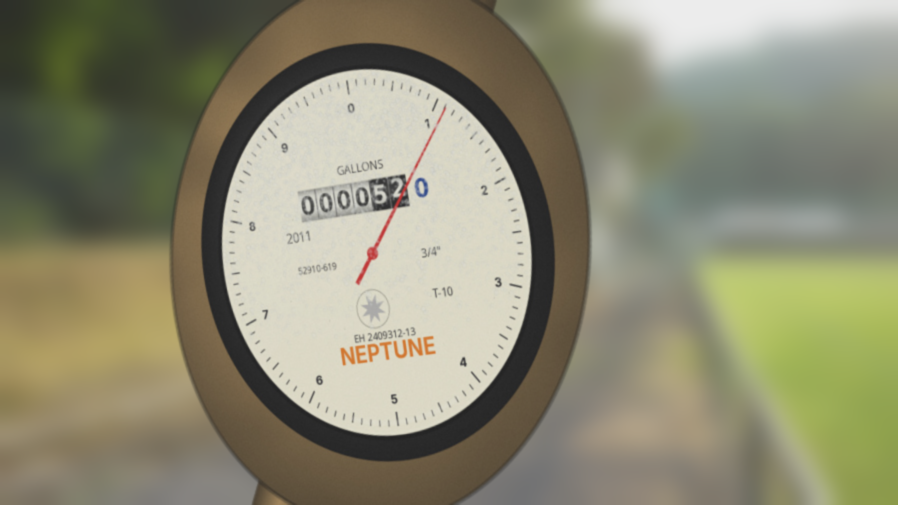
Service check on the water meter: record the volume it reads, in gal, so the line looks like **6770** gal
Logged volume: **521.1** gal
